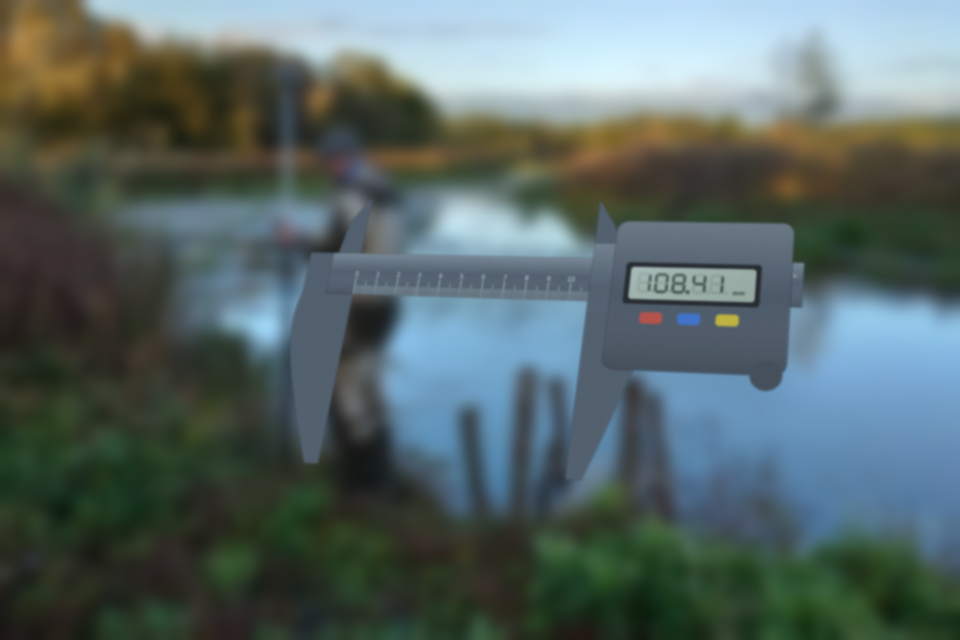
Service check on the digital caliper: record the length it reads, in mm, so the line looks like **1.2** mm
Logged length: **108.41** mm
